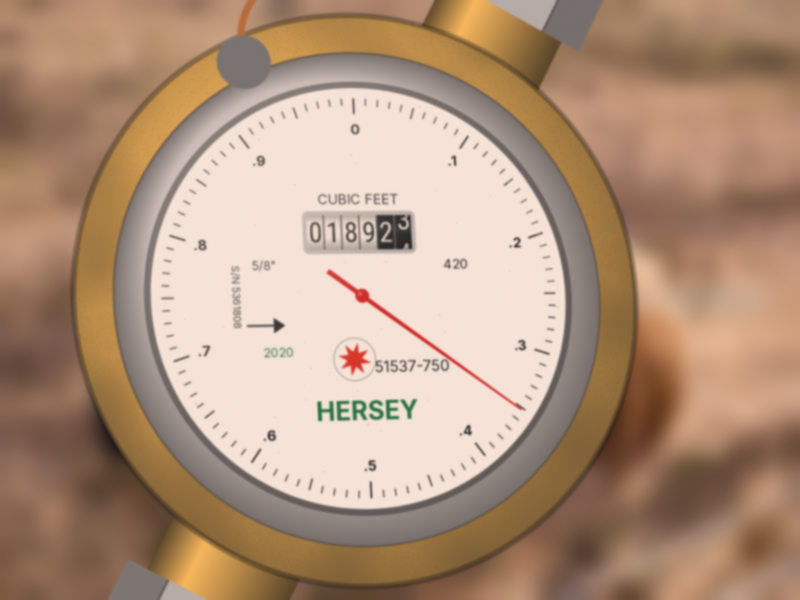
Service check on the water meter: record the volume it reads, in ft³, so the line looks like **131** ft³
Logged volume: **18923.35** ft³
